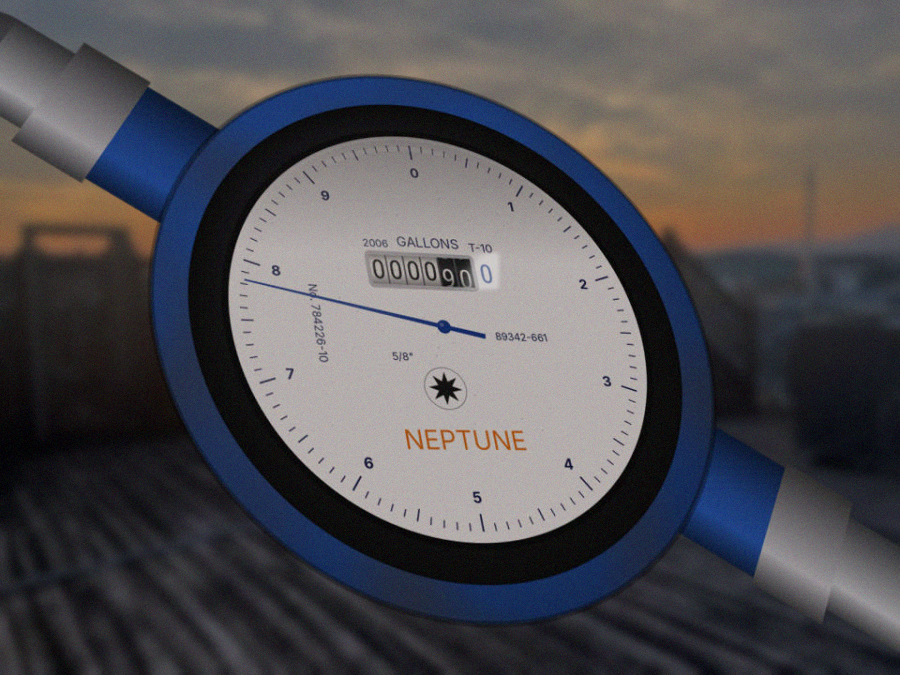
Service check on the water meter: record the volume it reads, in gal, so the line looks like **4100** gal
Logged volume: **897.8** gal
